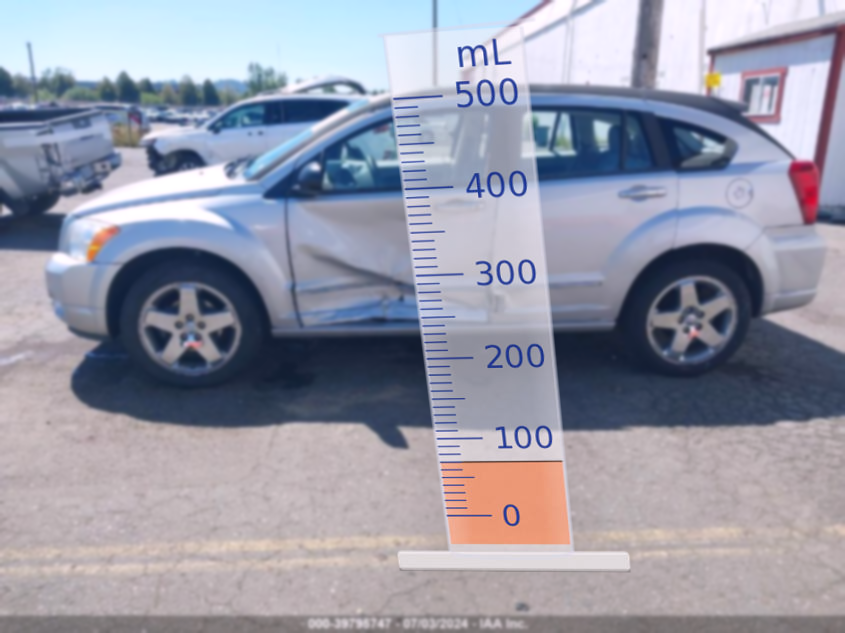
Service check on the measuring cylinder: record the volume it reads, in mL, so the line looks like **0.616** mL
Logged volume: **70** mL
